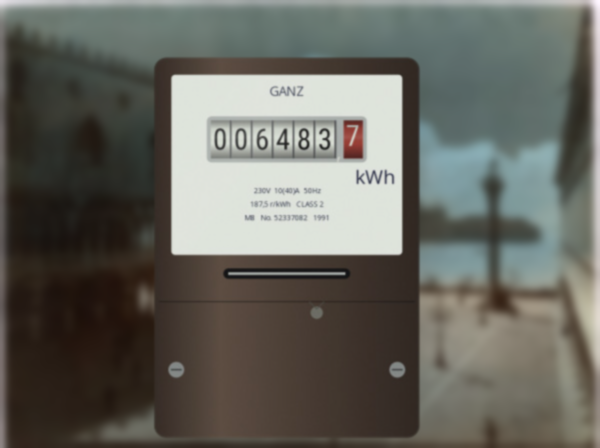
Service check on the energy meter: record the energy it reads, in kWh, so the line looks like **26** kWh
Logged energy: **6483.7** kWh
